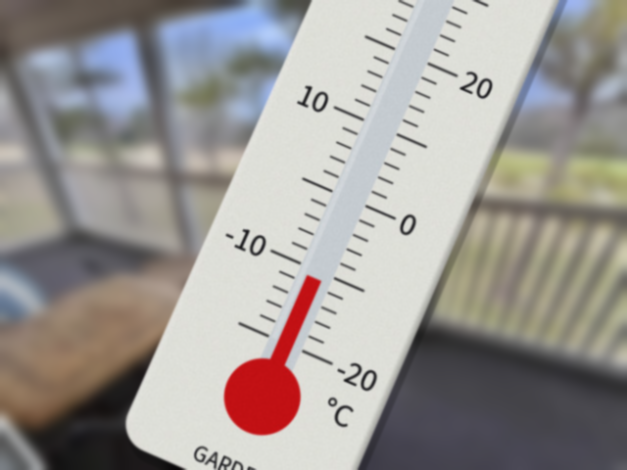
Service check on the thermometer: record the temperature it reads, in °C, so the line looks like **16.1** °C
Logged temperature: **-11** °C
